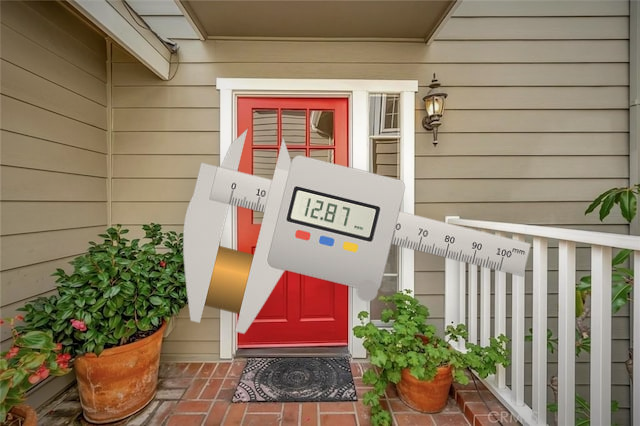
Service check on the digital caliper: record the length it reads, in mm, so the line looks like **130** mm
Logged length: **12.87** mm
